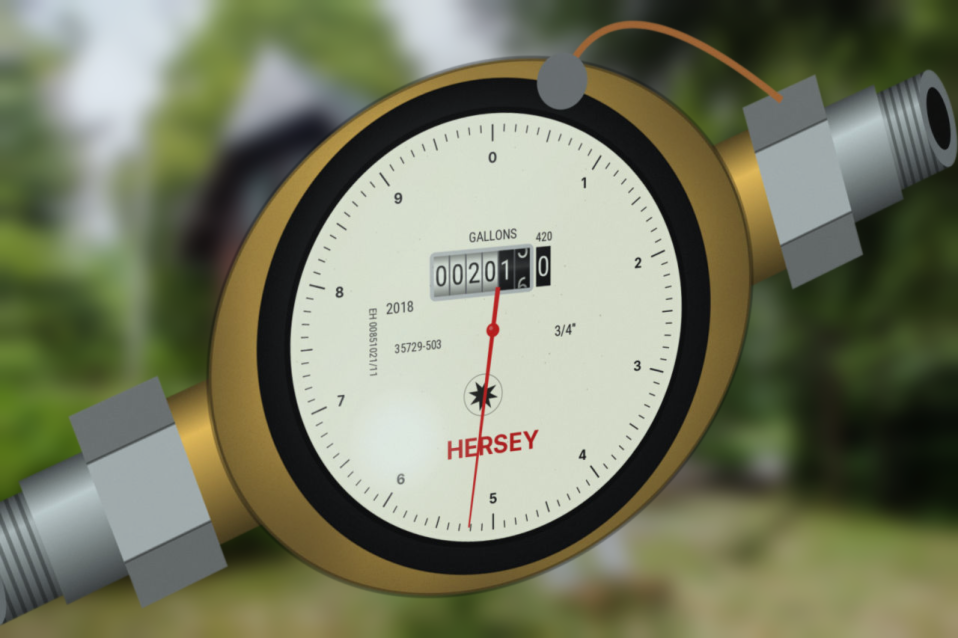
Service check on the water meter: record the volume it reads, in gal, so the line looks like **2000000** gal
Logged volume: **20155.2** gal
